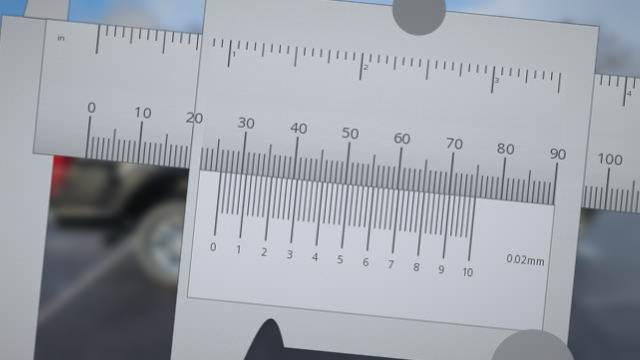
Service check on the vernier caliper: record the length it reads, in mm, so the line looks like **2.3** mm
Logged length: **26.0** mm
